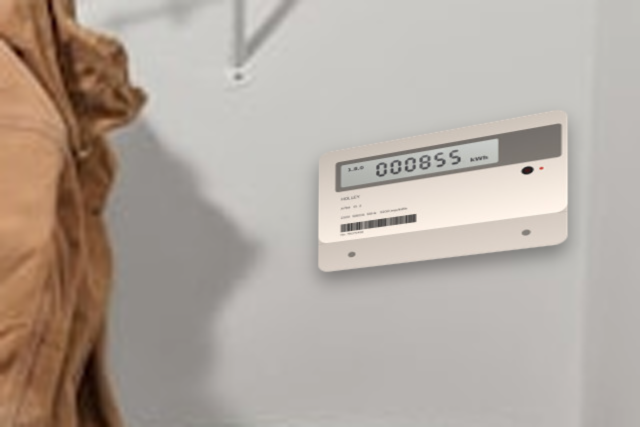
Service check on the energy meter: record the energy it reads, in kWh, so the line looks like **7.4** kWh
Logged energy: **855** kWh
